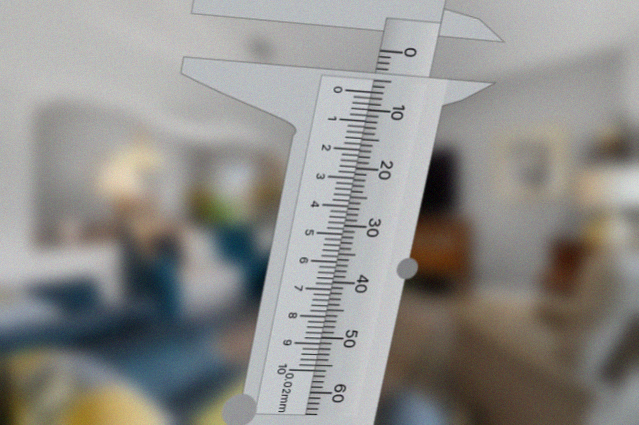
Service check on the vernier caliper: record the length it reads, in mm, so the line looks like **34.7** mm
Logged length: **7.0** mm
